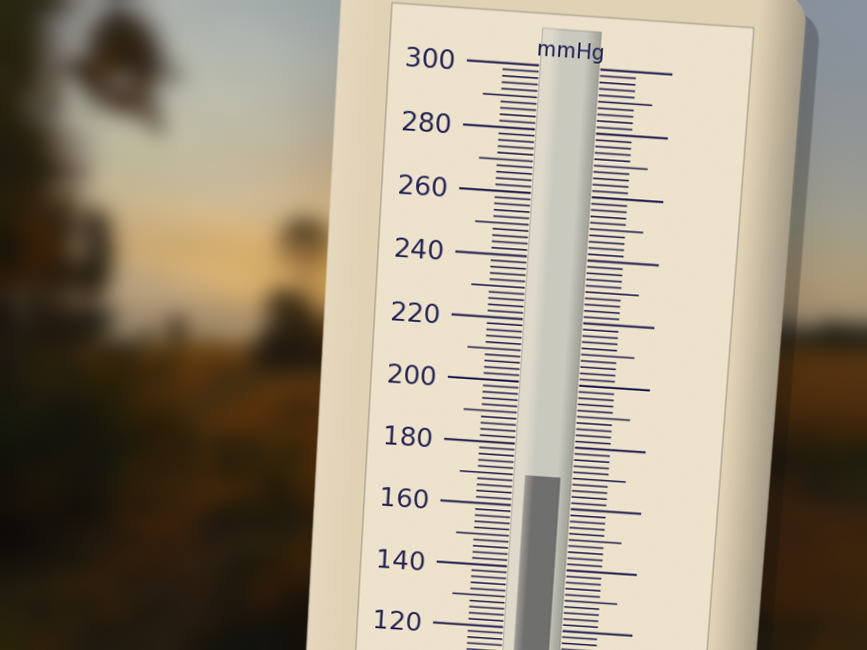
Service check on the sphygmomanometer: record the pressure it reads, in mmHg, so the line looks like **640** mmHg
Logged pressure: **170** mmHg
